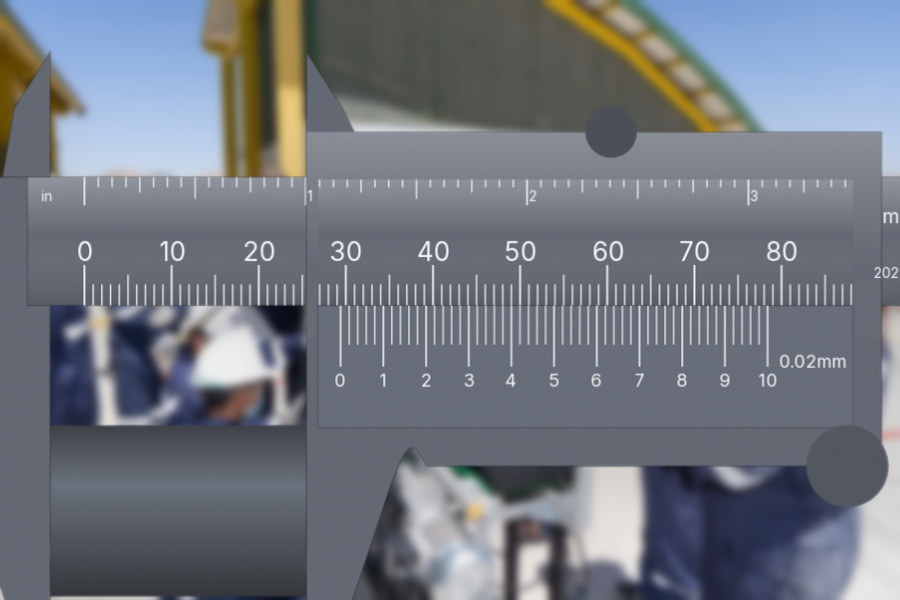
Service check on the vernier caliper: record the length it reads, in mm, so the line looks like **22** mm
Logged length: **29.4** mm
